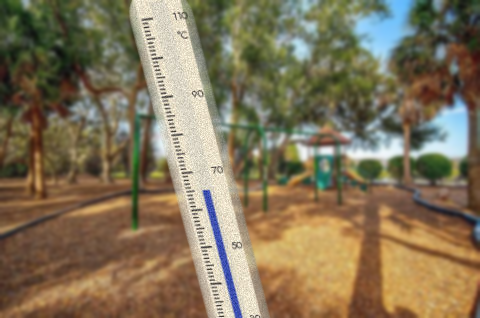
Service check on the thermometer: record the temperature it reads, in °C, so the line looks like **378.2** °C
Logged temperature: **65** °C
